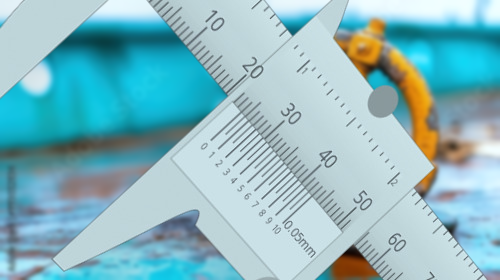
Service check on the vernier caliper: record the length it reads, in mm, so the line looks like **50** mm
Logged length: **24.0** mm
